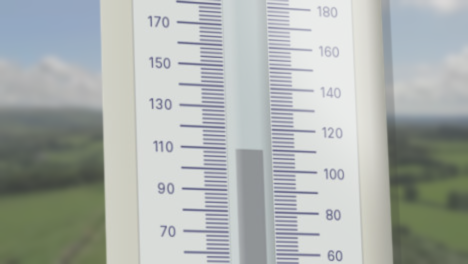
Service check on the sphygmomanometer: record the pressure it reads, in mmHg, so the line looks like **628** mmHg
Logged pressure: **110** mmHg
